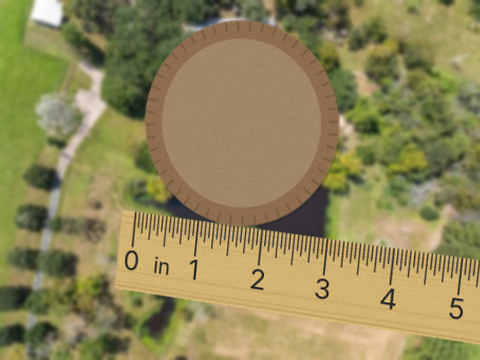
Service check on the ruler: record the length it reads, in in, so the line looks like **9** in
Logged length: **3** in
